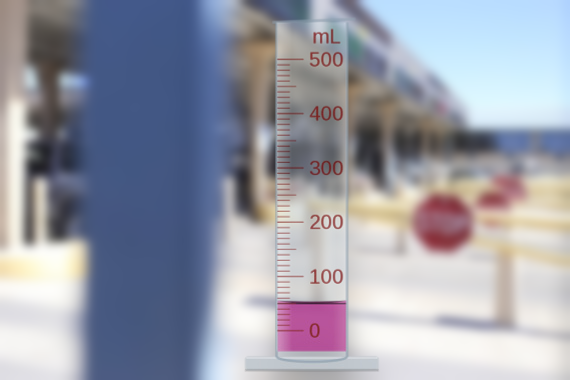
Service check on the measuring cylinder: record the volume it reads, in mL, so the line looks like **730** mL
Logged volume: **50** mL
